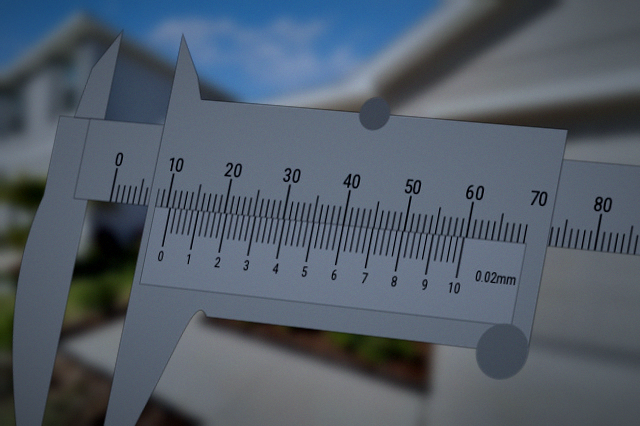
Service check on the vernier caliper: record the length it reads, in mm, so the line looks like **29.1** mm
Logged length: **10.6** mm
